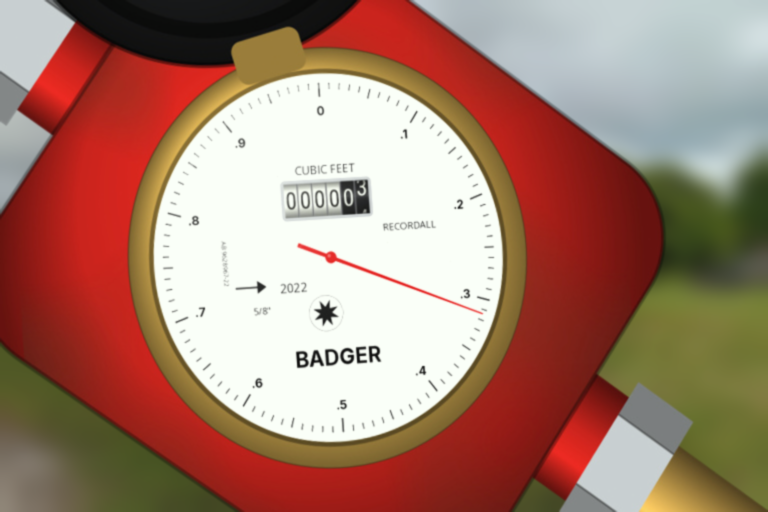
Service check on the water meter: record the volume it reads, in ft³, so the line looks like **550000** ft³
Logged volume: **3.31** ft³
